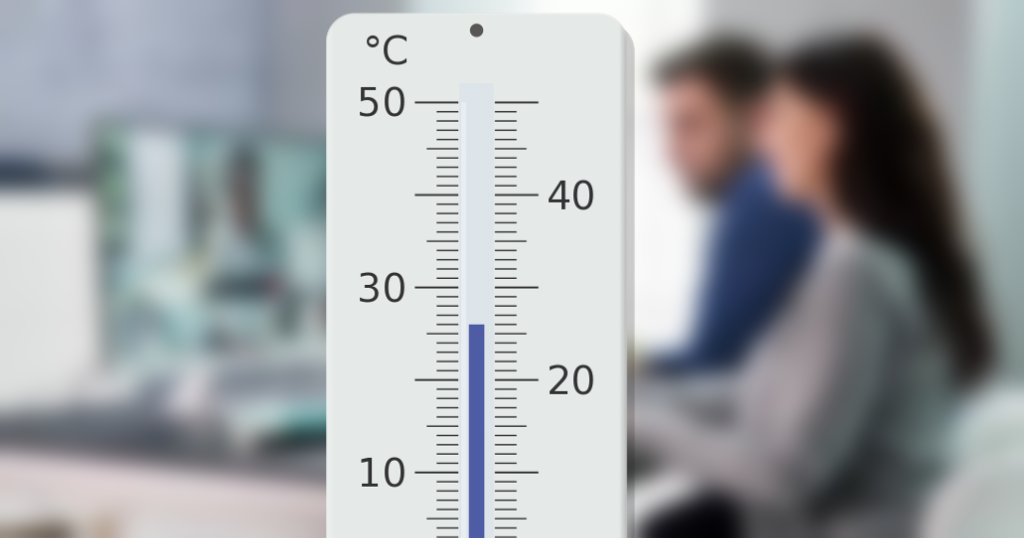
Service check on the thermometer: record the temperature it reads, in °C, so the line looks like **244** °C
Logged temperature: **26** °C
